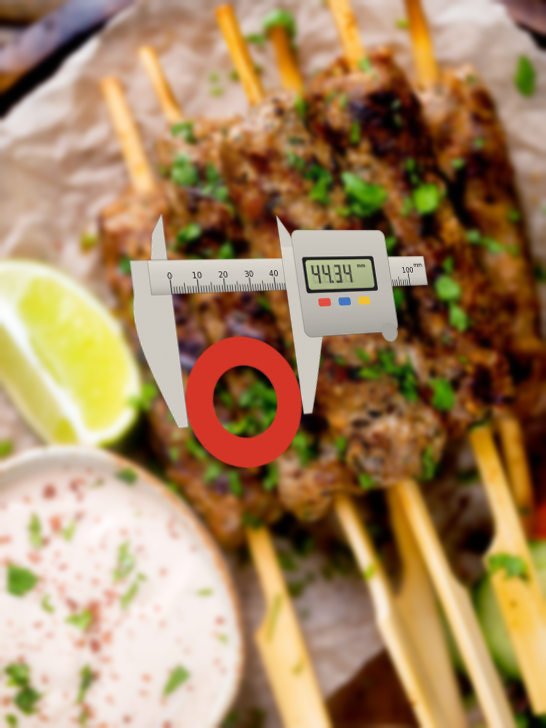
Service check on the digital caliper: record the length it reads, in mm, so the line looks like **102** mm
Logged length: **44.34** mm
